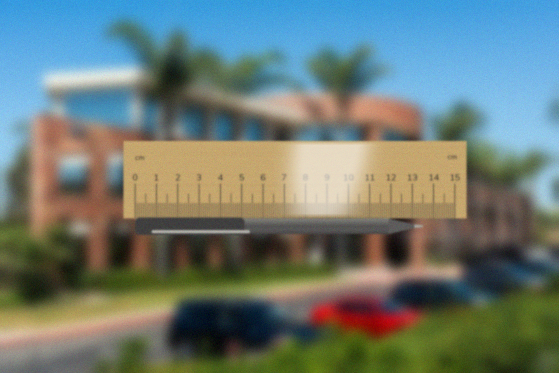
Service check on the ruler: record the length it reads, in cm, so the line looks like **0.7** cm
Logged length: **13.5** cm
